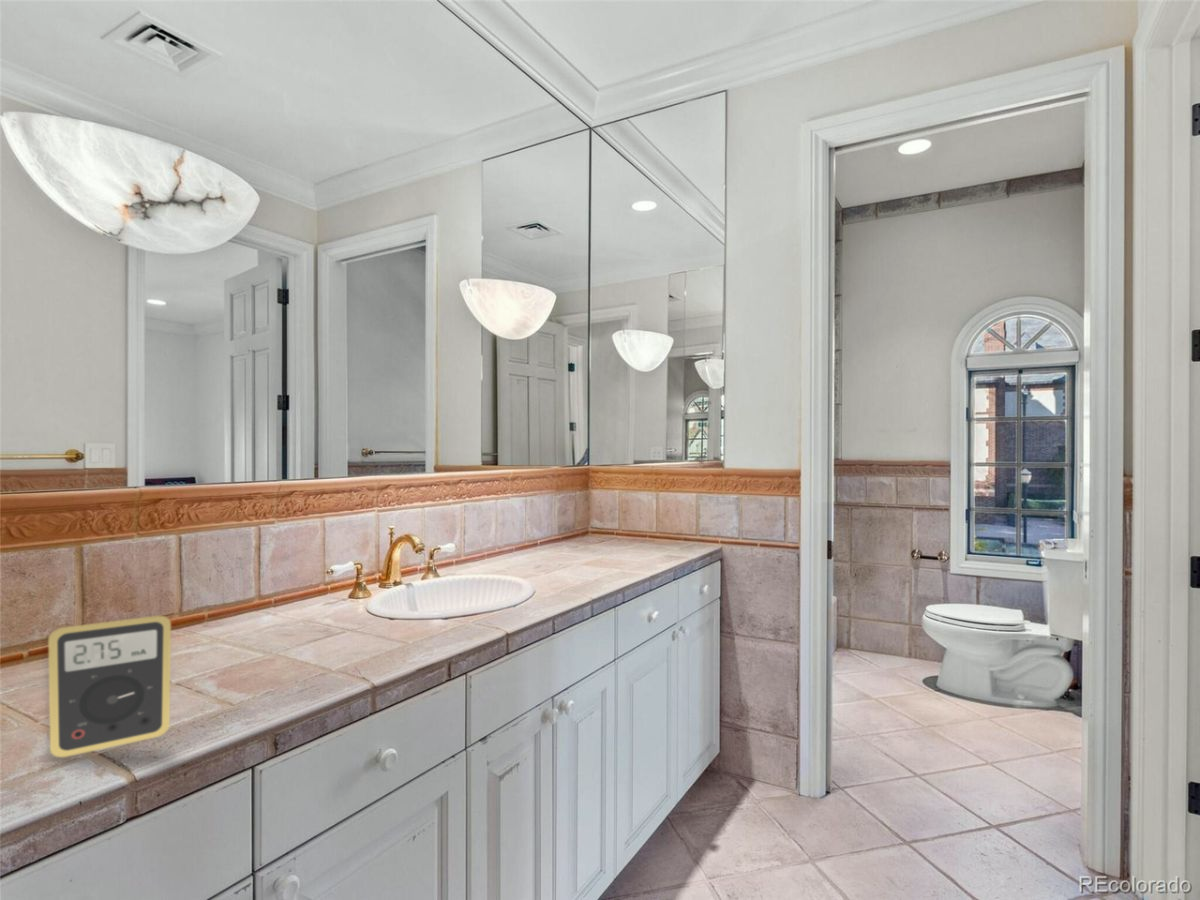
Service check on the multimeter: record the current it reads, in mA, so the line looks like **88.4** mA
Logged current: **2.75** mA
